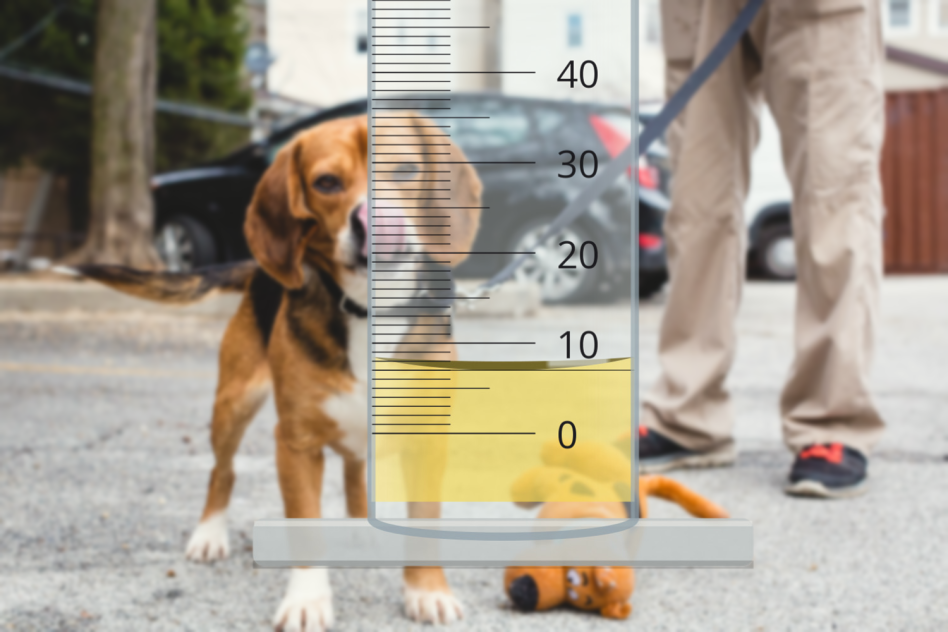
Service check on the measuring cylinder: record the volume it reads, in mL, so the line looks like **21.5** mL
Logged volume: **7** mL
